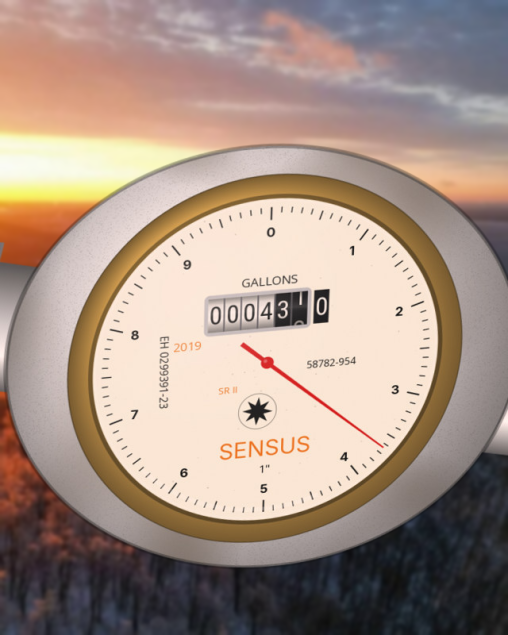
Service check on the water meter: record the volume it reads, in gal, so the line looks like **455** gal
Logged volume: **4313.6** gal
